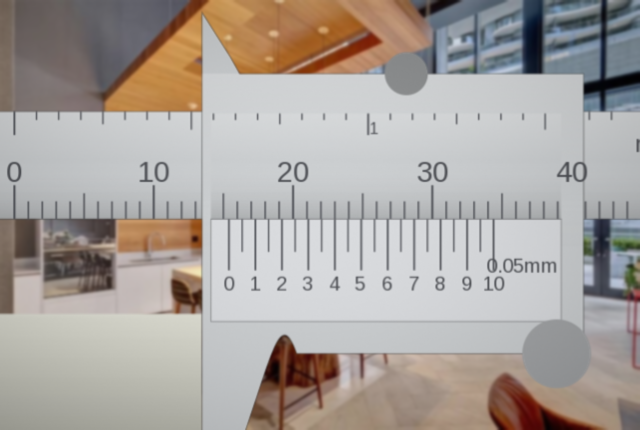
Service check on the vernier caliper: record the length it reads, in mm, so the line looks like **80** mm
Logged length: **15.4** mm
